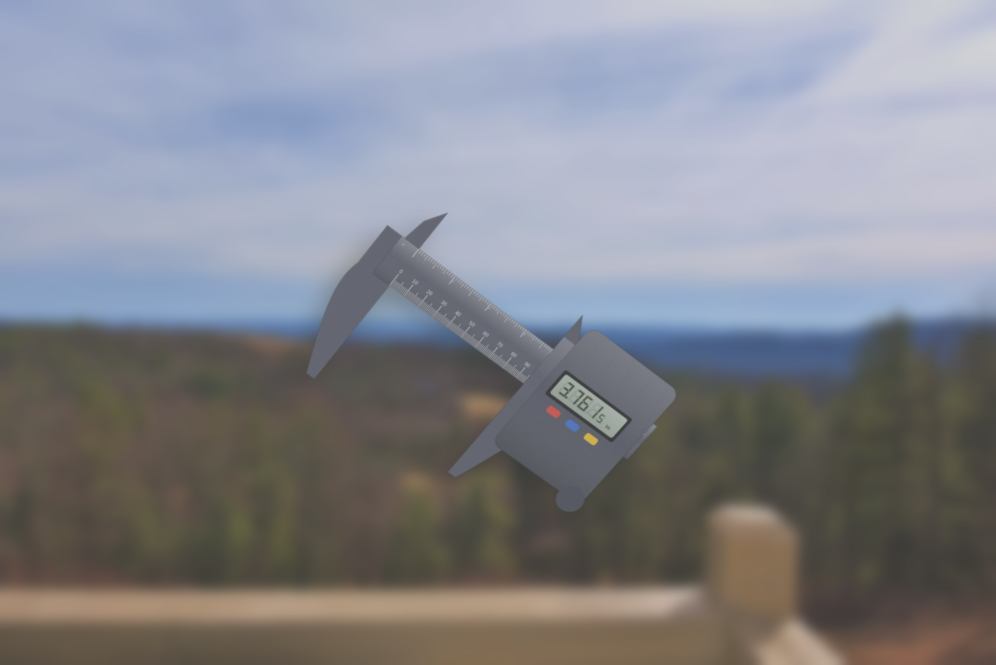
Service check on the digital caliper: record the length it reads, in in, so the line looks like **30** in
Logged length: **3.7615** in
